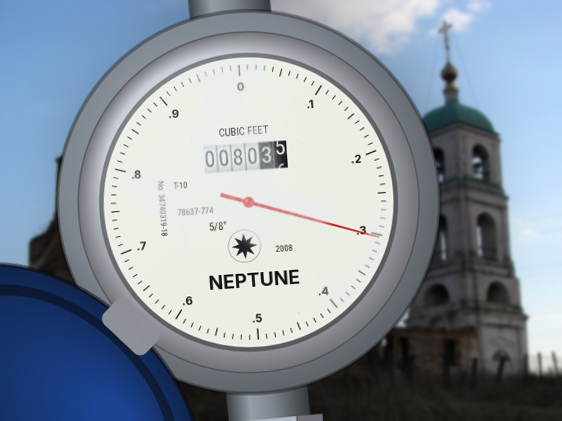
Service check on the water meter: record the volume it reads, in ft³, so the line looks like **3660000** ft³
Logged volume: **8035.30** ft³
